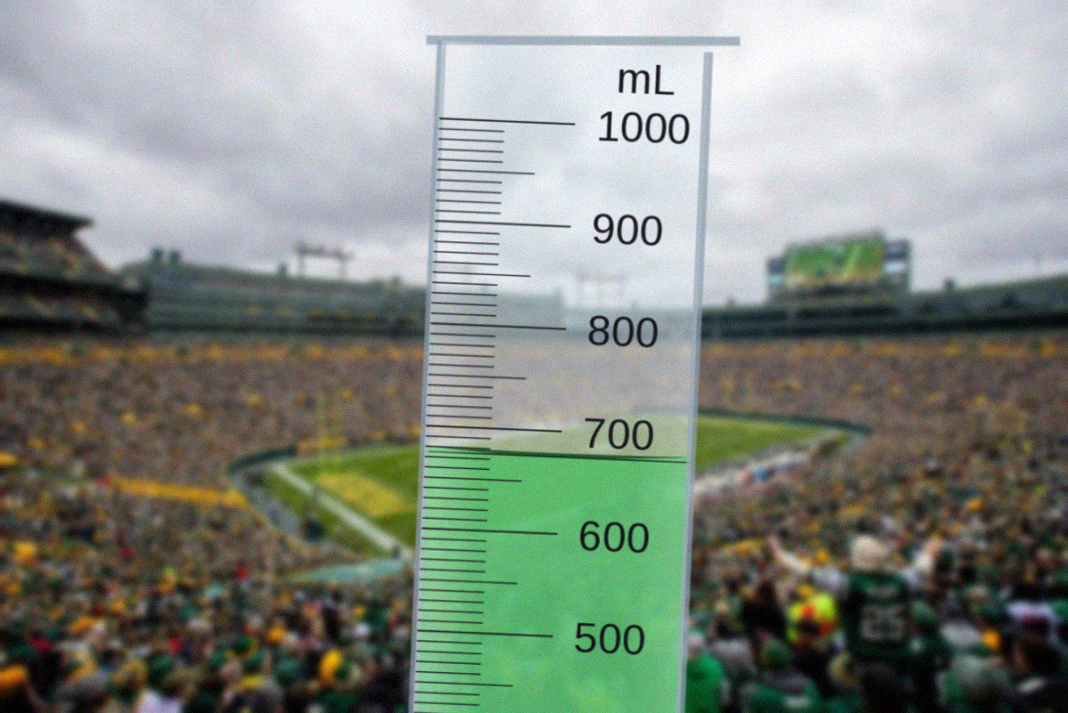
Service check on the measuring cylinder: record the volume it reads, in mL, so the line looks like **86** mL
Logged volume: **675** mL
